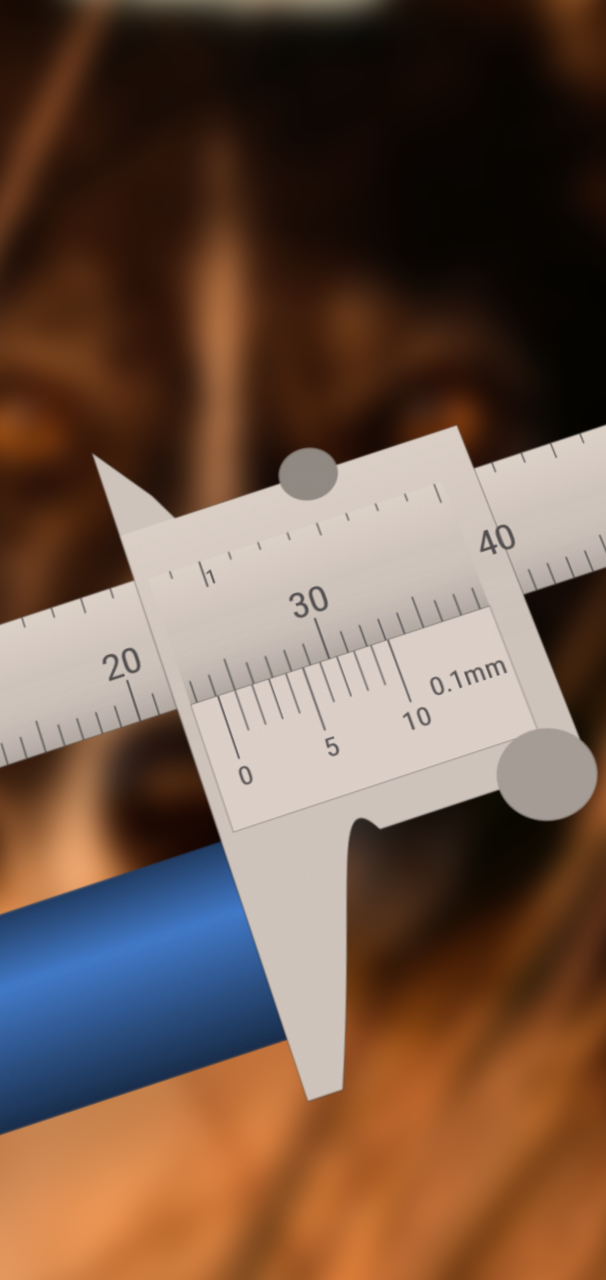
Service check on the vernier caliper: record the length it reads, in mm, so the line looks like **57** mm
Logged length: **24.1** mm
